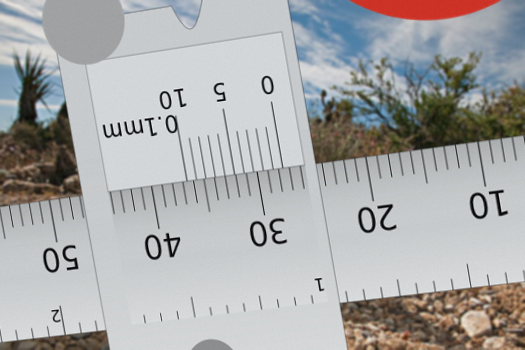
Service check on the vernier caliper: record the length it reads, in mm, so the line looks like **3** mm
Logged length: **27.6** mm
